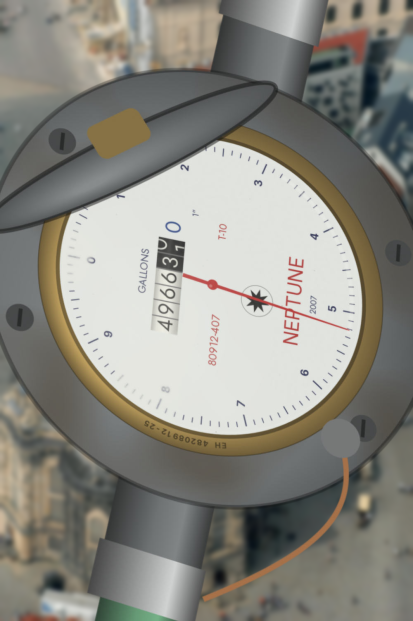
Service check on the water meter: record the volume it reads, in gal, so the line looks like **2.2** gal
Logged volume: **4966305.2** gal
